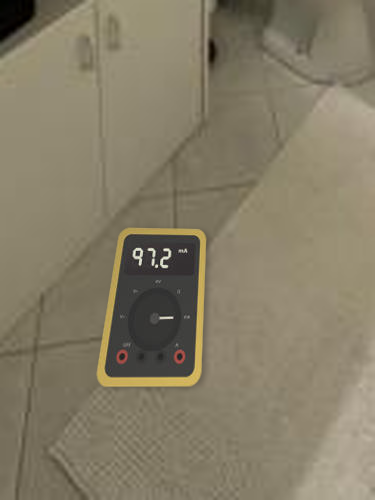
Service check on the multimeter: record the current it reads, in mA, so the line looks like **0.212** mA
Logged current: **97.2** mA
